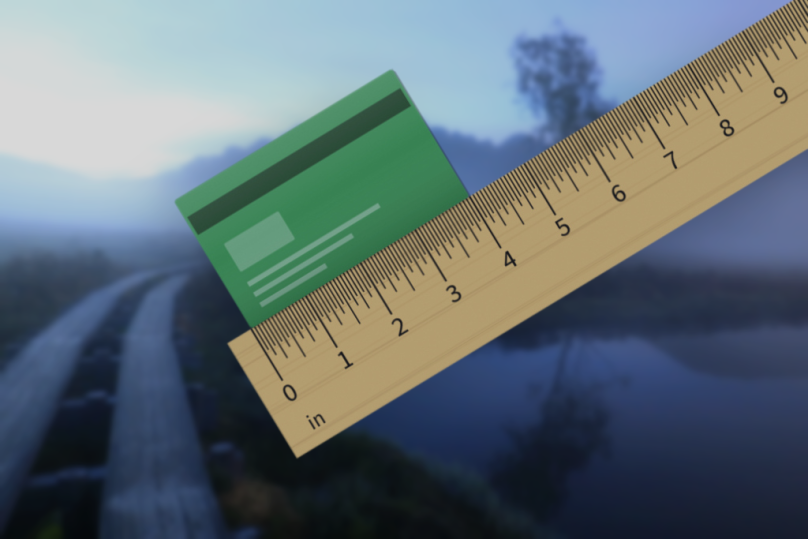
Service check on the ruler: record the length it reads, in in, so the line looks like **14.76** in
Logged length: **4** in
